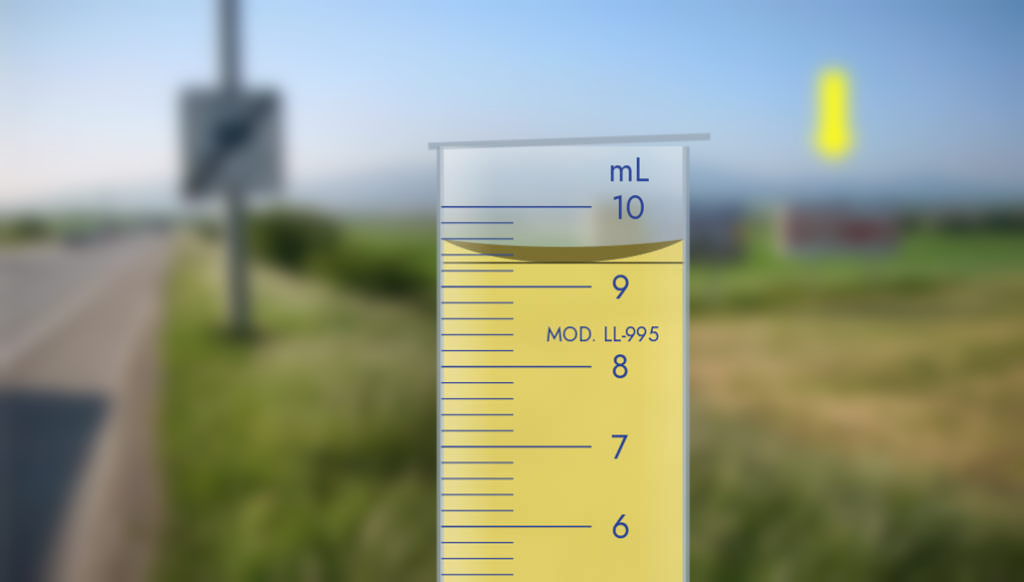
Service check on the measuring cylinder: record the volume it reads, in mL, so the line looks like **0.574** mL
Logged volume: **9.3** mL
